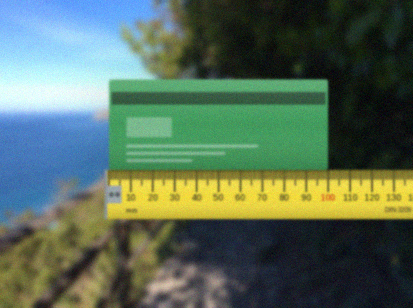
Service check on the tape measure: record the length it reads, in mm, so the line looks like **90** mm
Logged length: **100** mm
